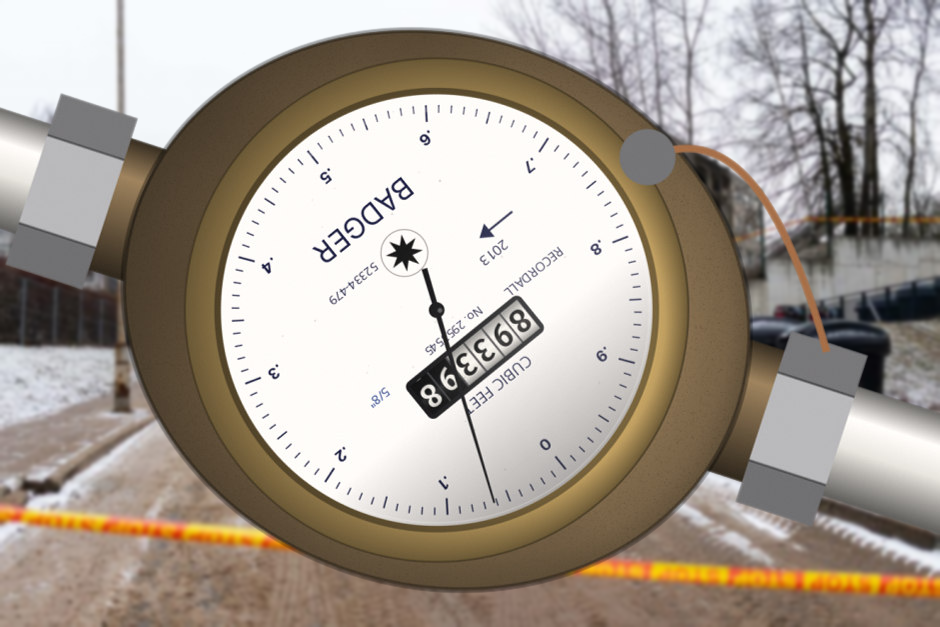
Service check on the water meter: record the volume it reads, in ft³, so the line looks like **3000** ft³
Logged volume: **893398.06** ft³
